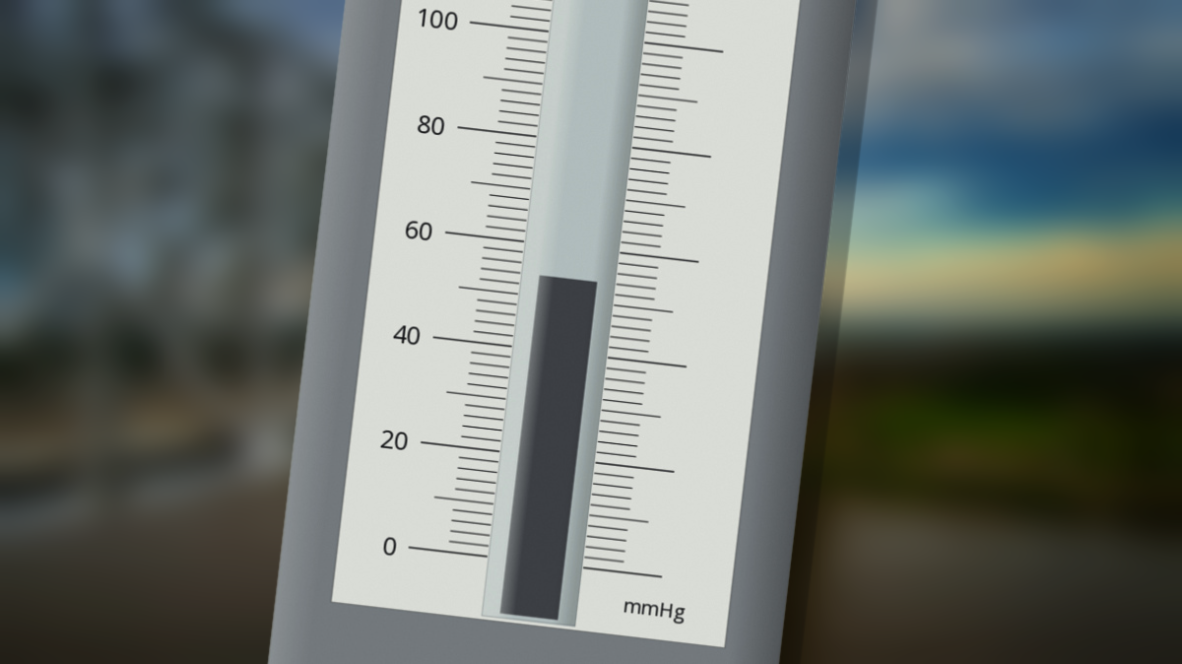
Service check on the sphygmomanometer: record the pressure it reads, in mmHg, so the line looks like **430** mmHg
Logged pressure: **54** mmHg
